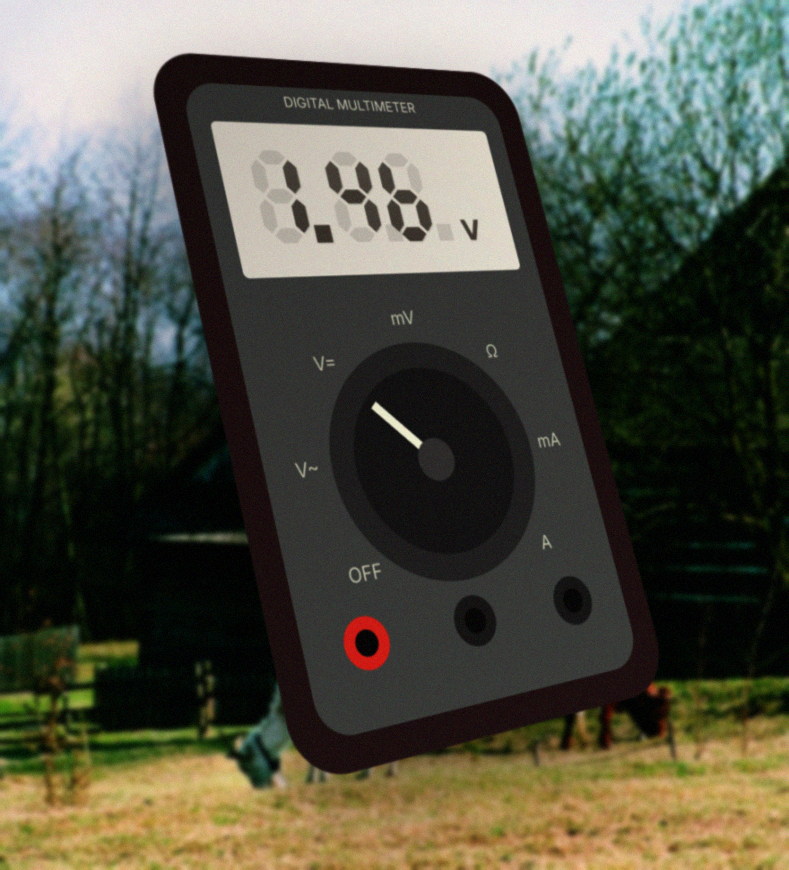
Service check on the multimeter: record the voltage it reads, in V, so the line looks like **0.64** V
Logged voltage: **1.46** V
